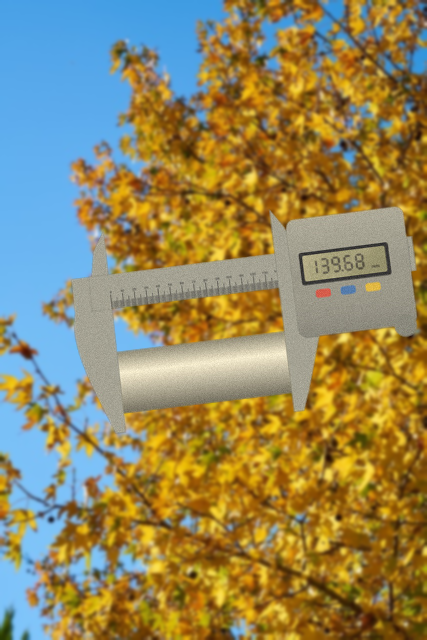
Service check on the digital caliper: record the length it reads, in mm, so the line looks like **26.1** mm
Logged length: **139.68** mm
